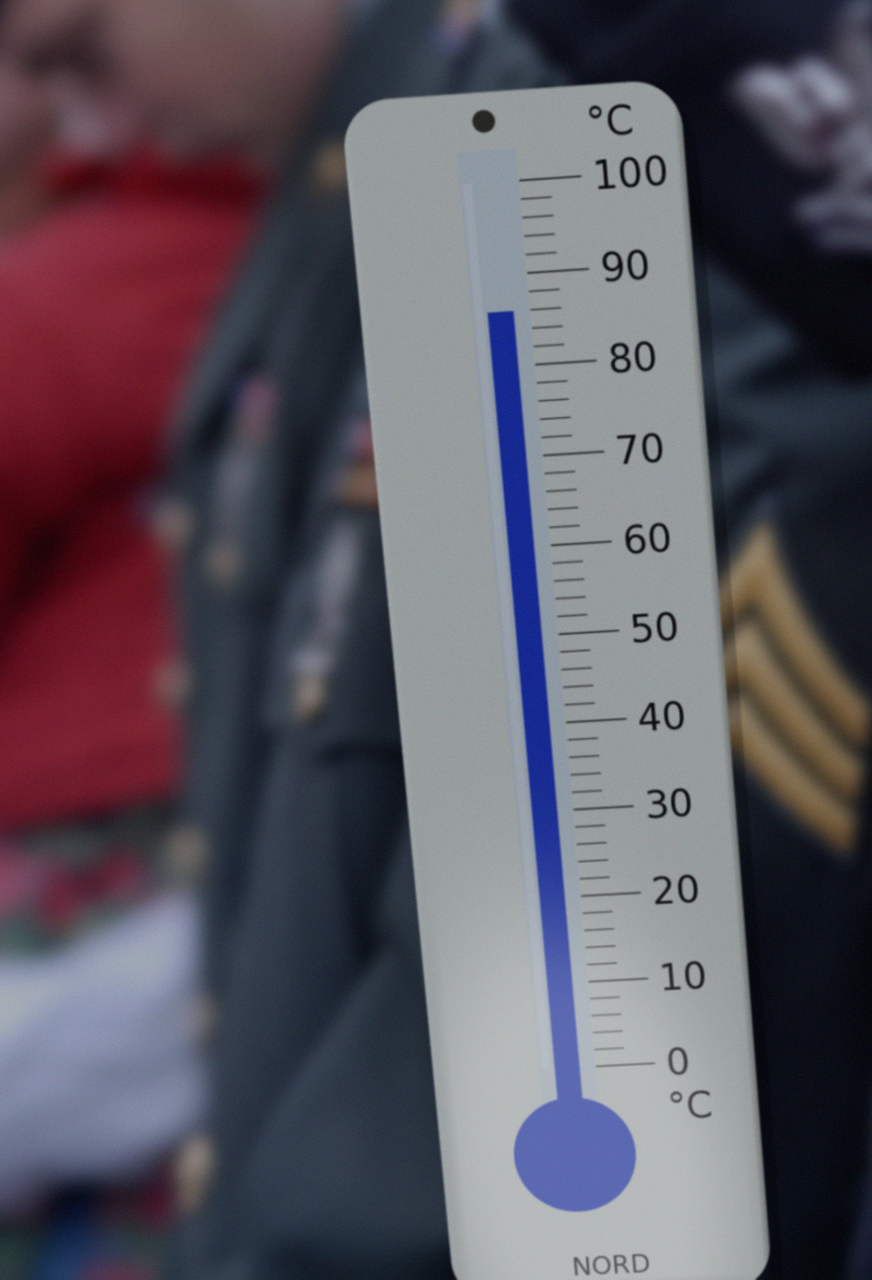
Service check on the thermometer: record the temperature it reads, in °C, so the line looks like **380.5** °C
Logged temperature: **86** °C
